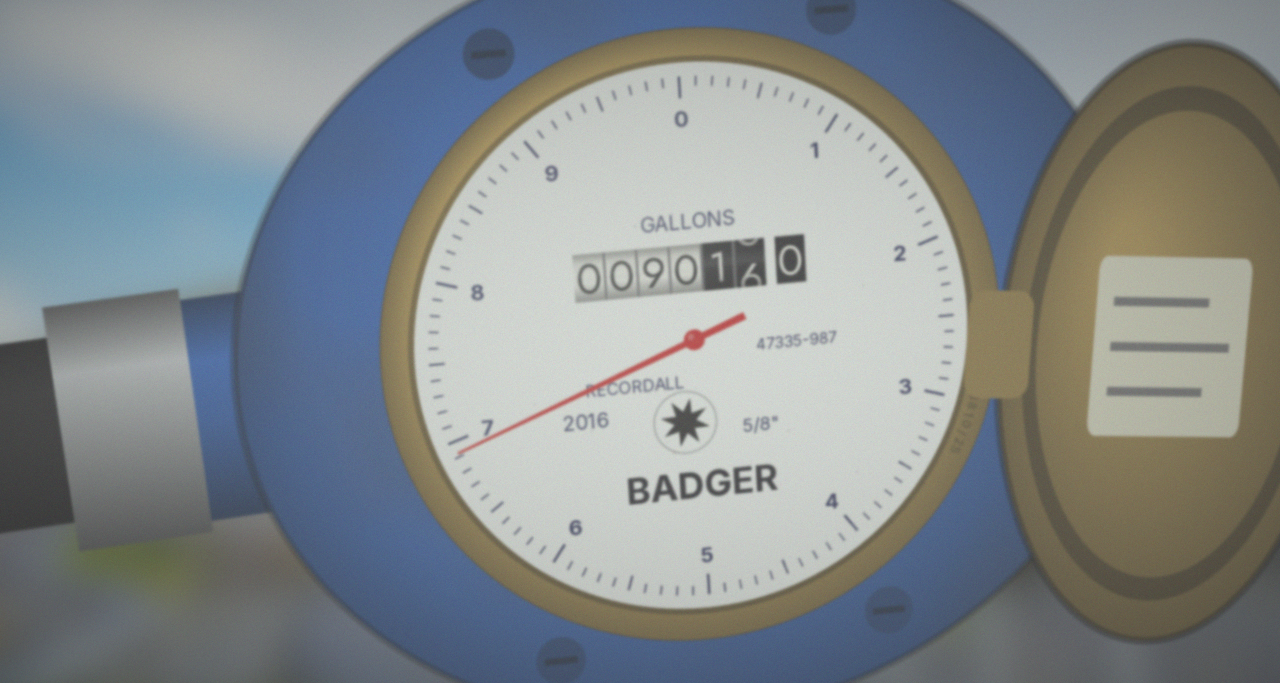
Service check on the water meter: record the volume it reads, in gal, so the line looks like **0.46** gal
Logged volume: **90156.9** gal
